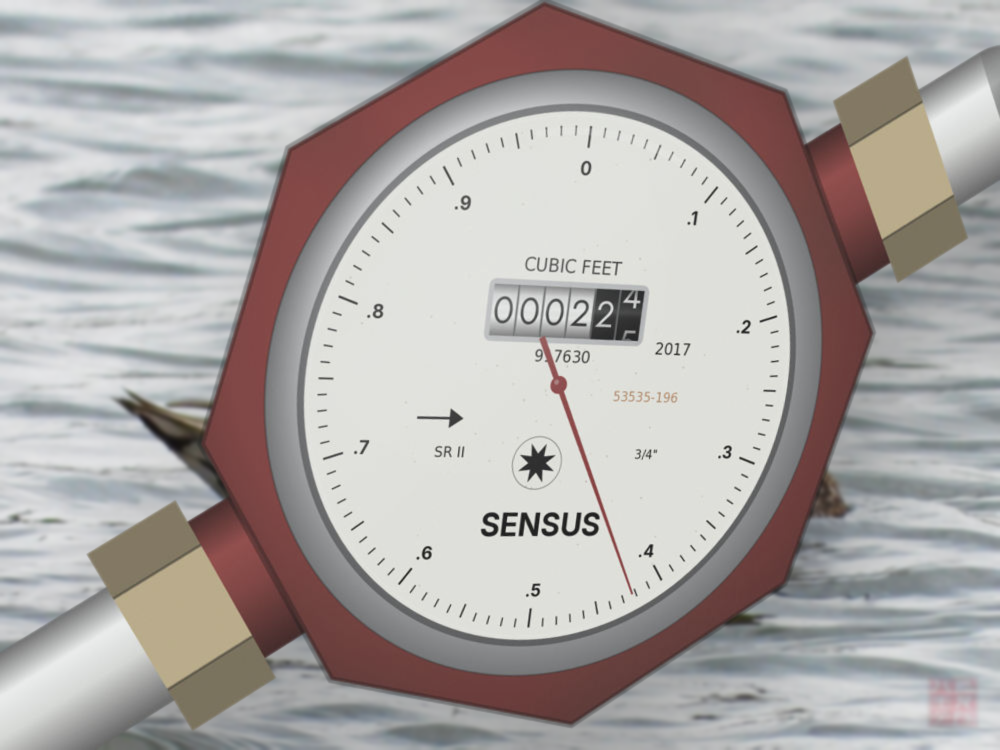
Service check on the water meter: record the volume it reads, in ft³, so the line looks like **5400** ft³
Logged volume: **224.42** ft³
